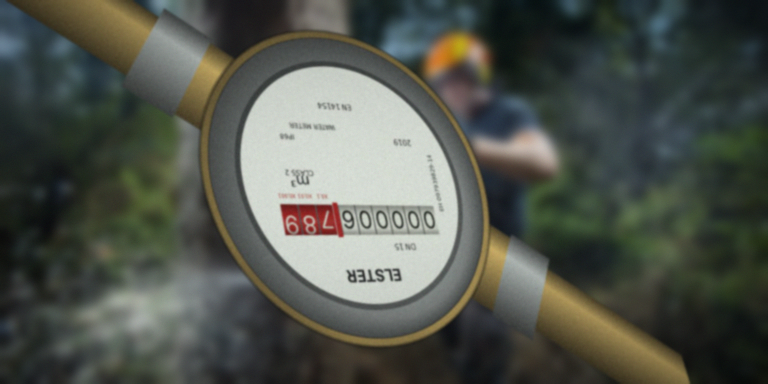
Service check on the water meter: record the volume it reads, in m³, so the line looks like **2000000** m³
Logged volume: **6.789** m³
